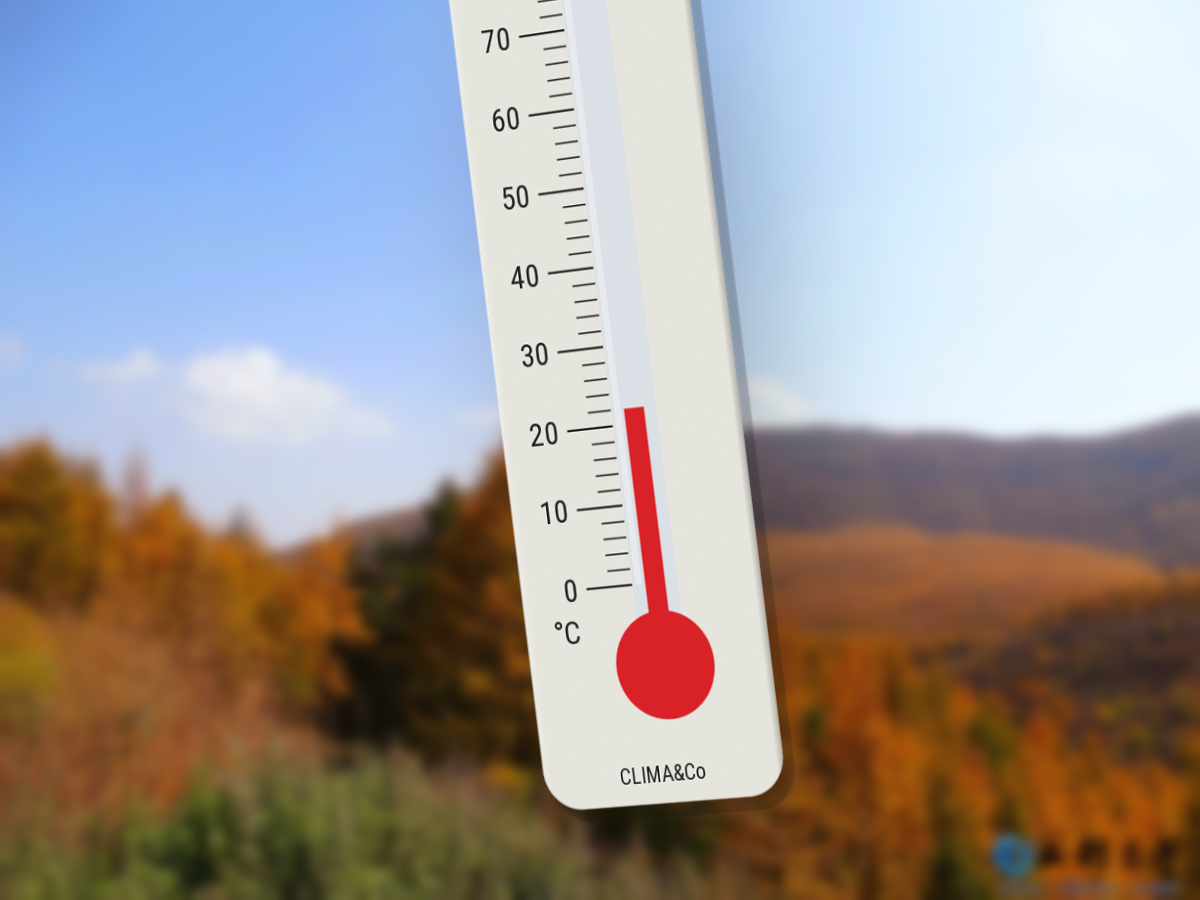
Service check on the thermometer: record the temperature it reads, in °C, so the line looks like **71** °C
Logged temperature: **22** °C
